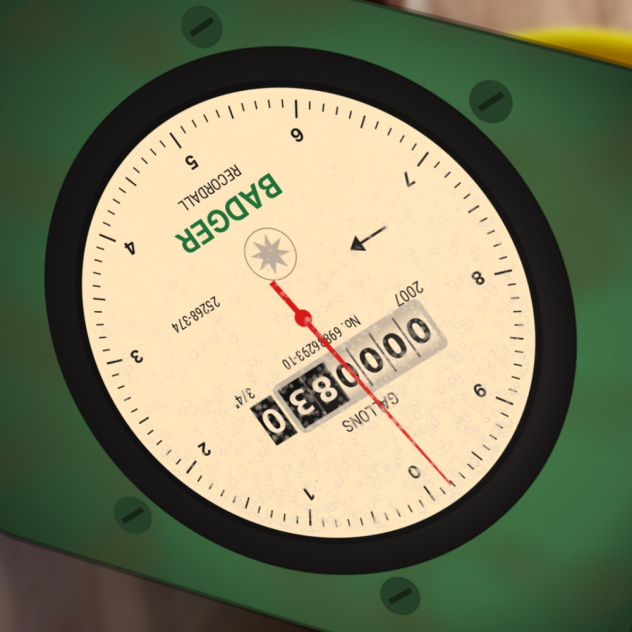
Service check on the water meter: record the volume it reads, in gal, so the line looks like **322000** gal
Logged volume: **829.8** gal
